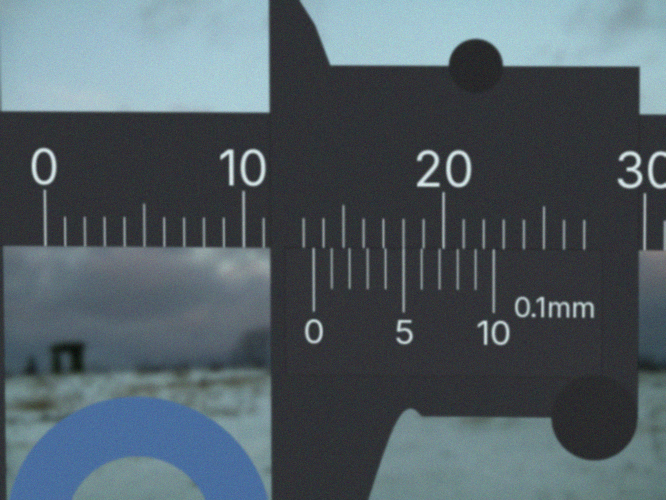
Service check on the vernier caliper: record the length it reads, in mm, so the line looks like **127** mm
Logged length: **13.5** mm
